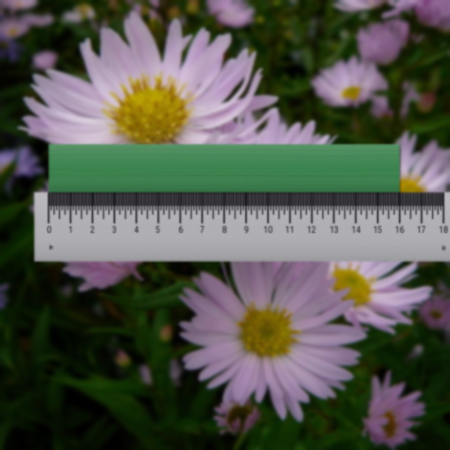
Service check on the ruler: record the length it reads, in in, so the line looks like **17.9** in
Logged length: **16** in
